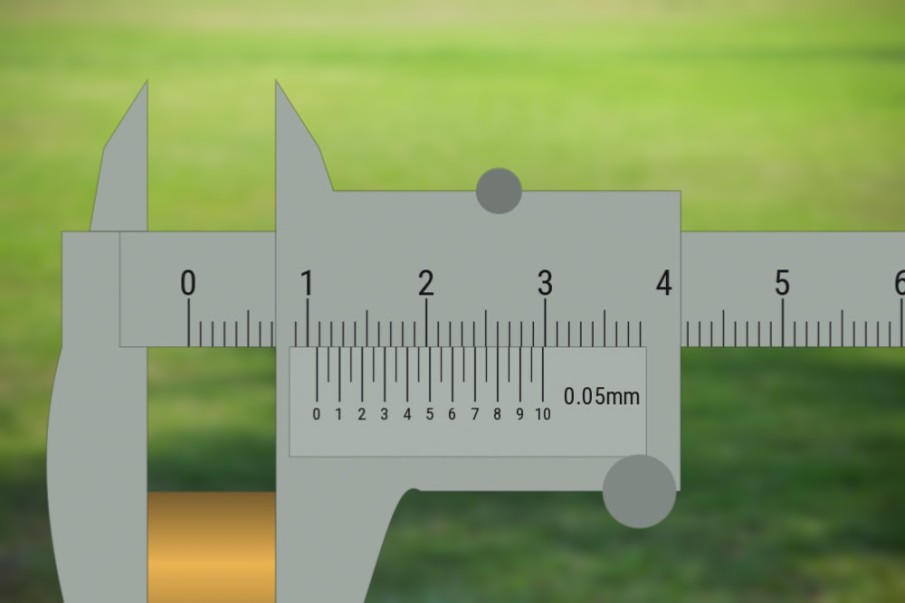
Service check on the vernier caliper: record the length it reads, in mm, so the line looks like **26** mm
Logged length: **10.8** mm
